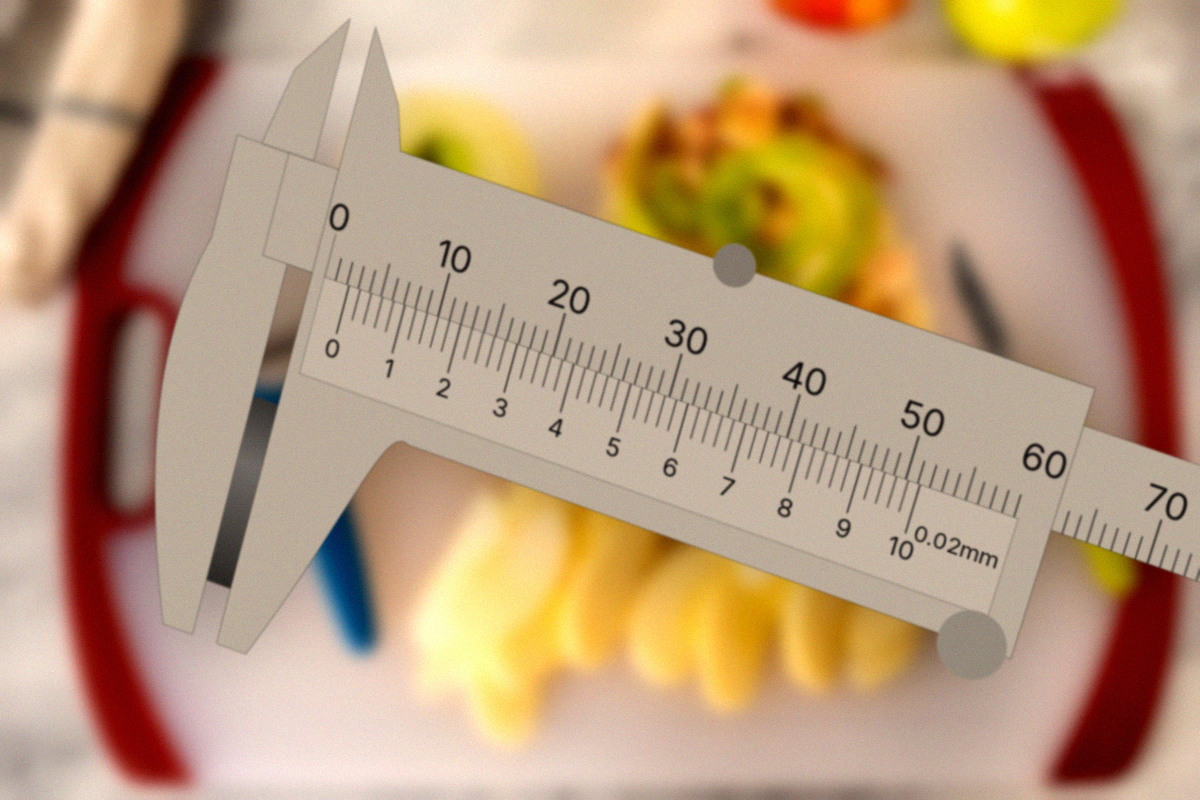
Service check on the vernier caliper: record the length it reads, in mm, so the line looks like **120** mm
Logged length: **2.2** mm
